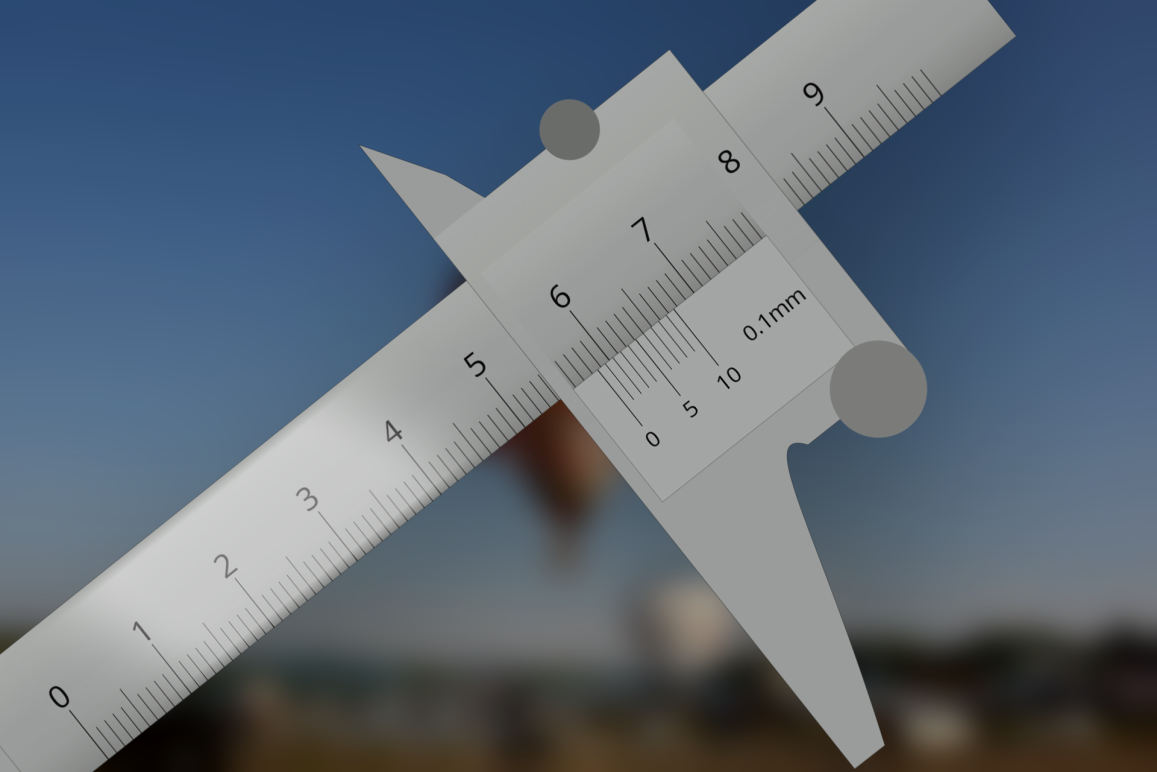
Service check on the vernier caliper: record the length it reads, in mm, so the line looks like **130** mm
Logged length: **58.6** mm
